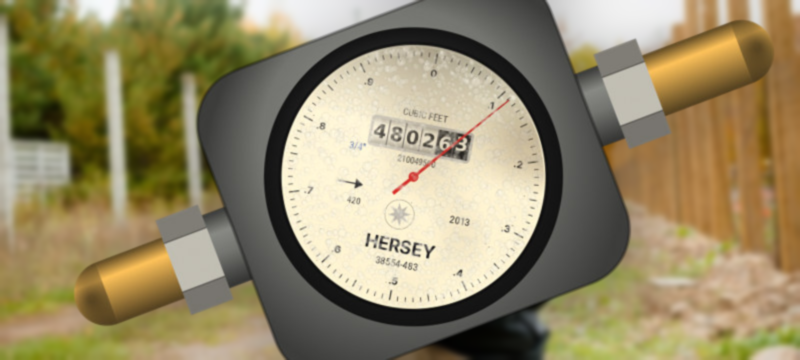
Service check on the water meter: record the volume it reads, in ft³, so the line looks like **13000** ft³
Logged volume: **480263.11** ft³
